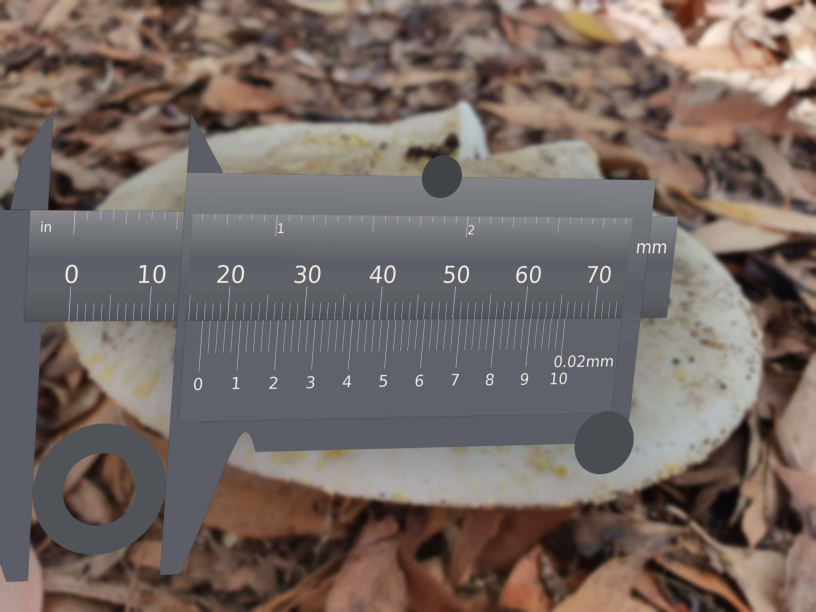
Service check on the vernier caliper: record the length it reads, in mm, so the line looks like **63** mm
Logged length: **16.8** mm
